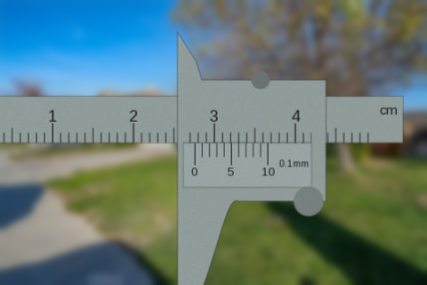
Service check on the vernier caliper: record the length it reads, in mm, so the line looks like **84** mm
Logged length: **27.6** mm
